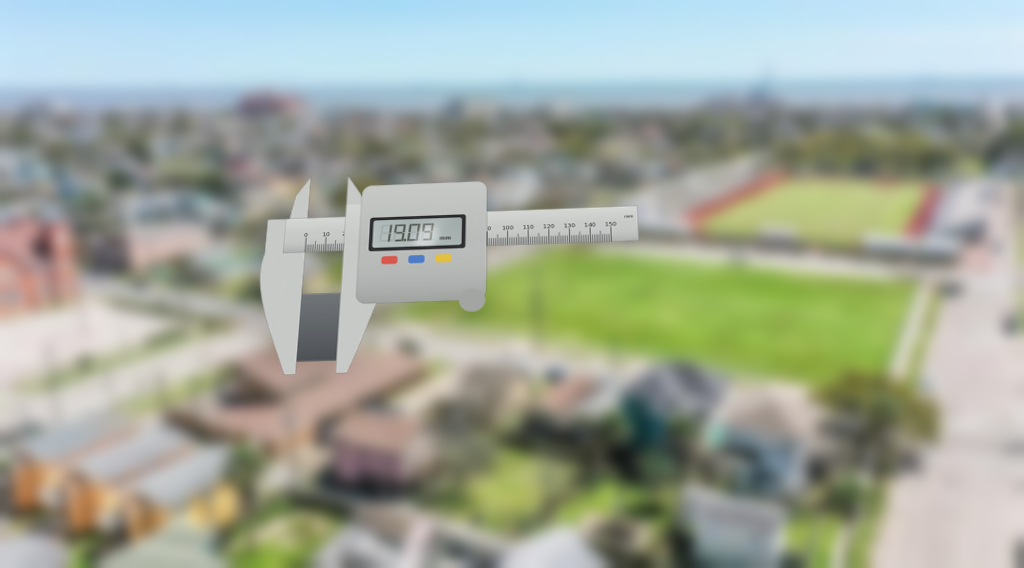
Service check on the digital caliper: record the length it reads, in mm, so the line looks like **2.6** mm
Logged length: **19.09** mm
